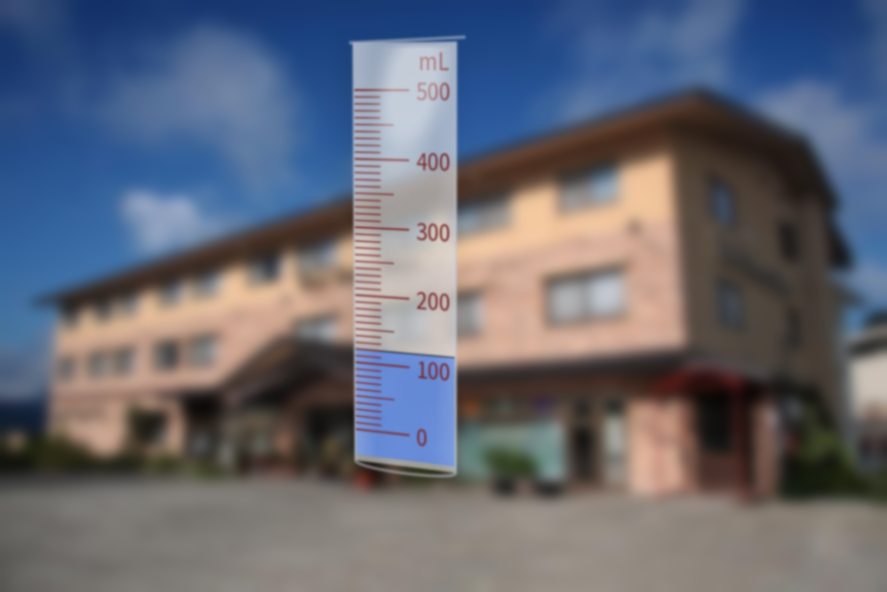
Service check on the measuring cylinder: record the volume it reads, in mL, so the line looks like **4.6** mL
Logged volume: **120** mL
